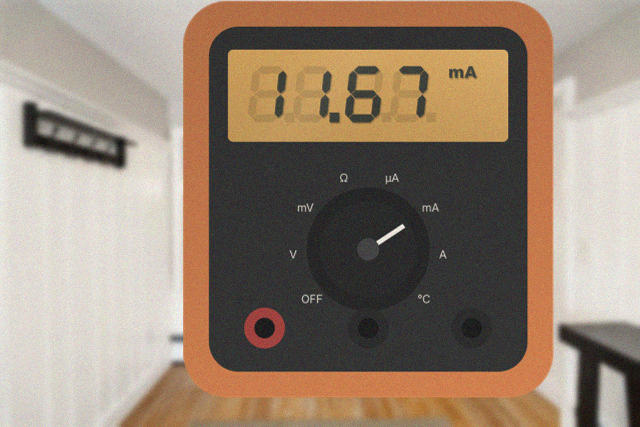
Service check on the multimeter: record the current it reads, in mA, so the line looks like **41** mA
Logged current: **11.67** mA
